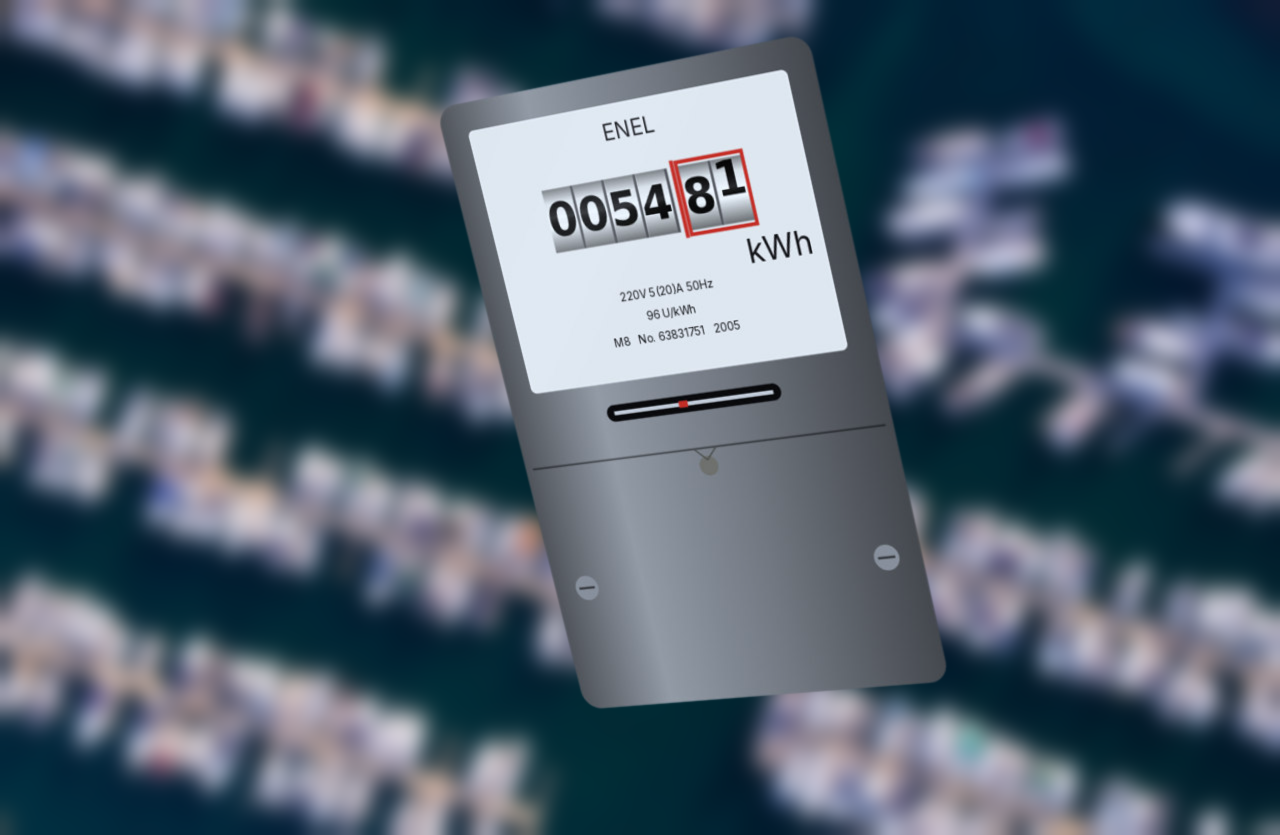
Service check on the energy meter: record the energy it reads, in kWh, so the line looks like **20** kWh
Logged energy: **54.81** kWh
